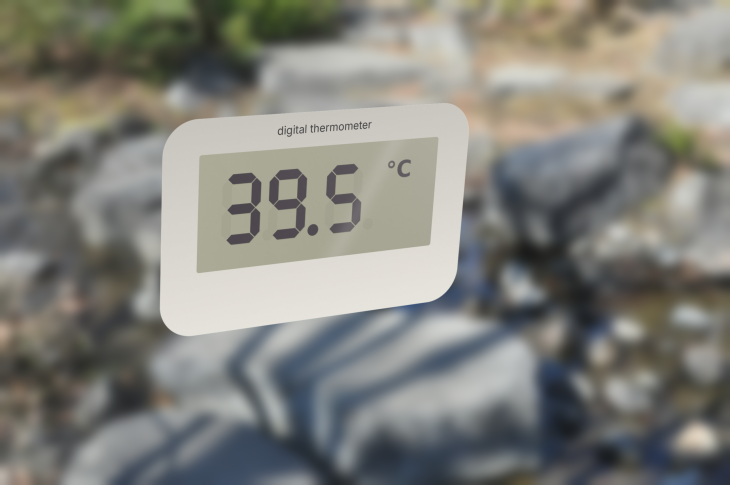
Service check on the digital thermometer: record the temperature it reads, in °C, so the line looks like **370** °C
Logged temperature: **39.5** °C
